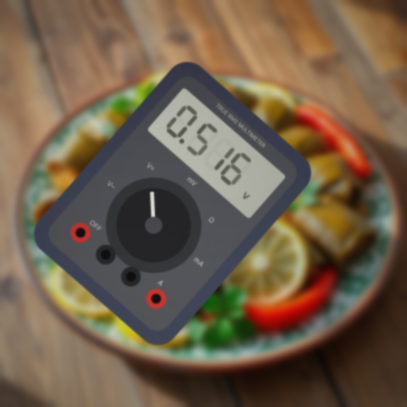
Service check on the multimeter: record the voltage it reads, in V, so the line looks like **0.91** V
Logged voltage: **0.516** V
